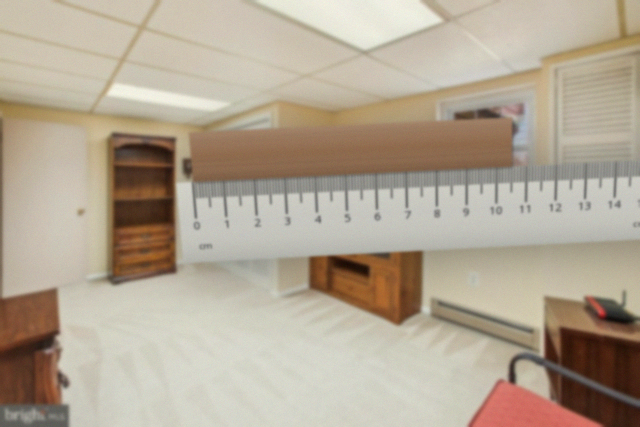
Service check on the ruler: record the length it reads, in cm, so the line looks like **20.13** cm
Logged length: **10.5** cm
